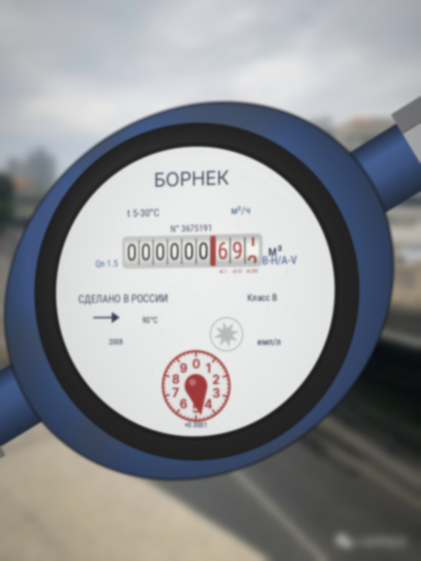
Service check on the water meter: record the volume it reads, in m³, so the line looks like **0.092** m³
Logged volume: **0.6914** m³
